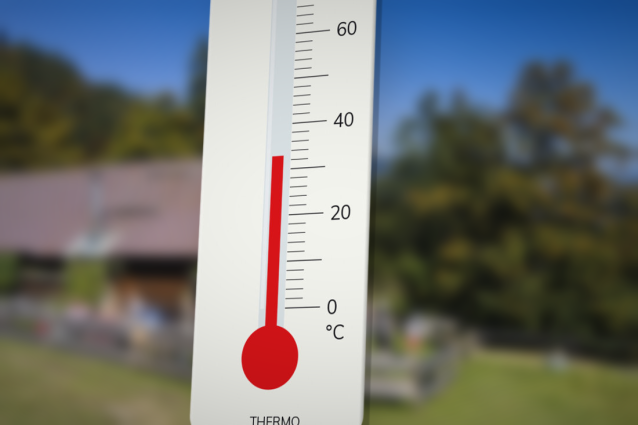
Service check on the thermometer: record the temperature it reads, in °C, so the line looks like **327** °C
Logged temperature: **33** °C
